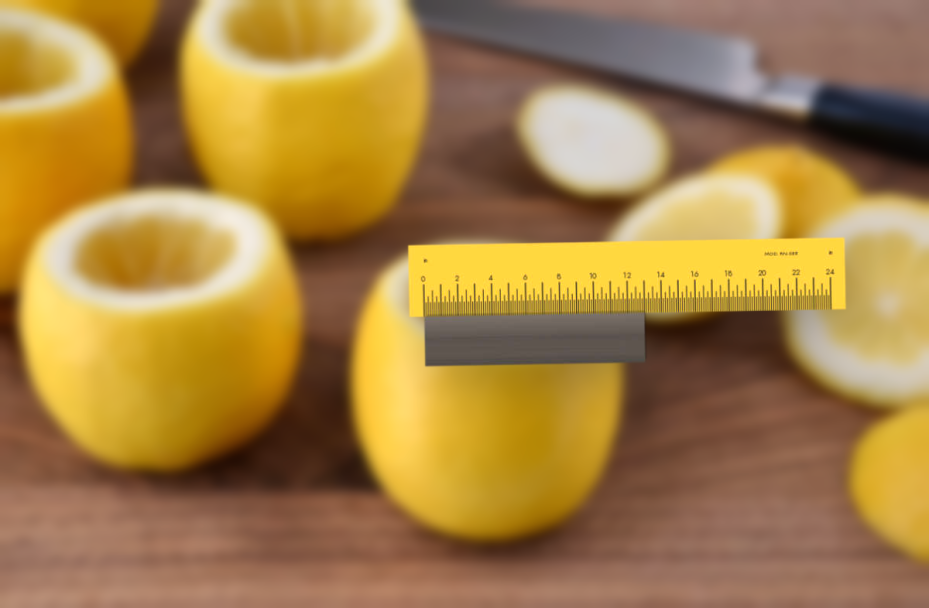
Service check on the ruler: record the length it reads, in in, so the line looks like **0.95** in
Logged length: **13** in
